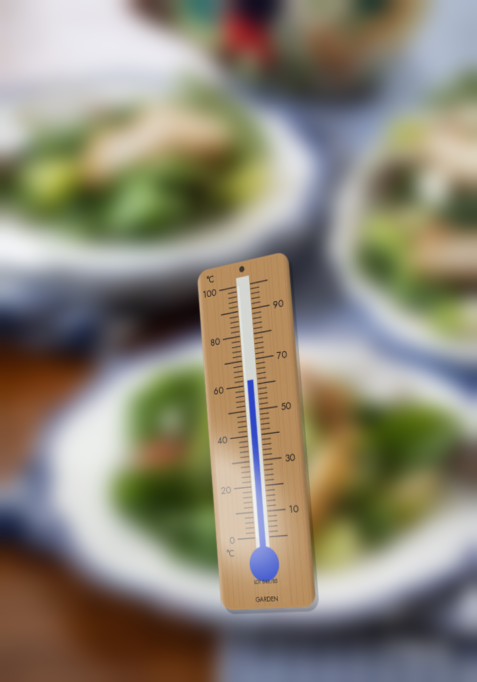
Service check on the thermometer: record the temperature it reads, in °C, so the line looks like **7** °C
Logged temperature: **62** °C
